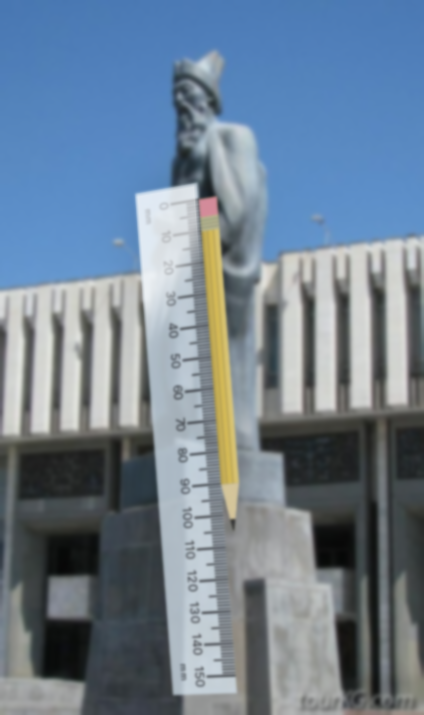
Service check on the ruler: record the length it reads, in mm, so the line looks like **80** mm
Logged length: **105** mm
